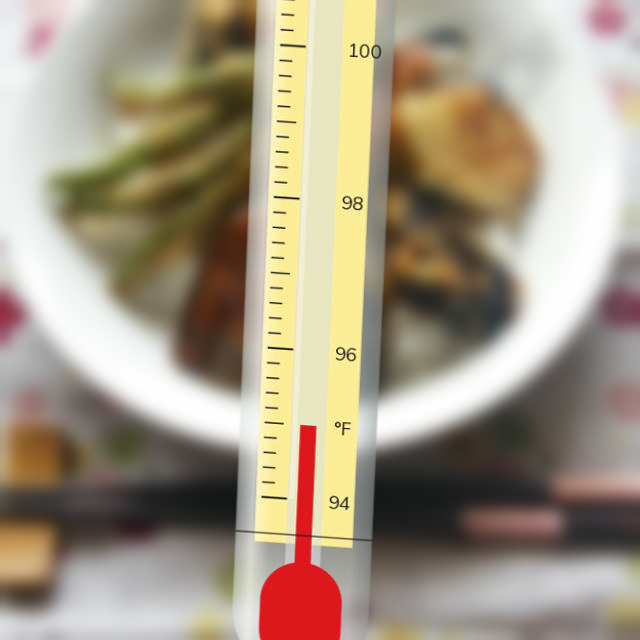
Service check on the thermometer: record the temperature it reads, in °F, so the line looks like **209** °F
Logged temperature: **95** °F
